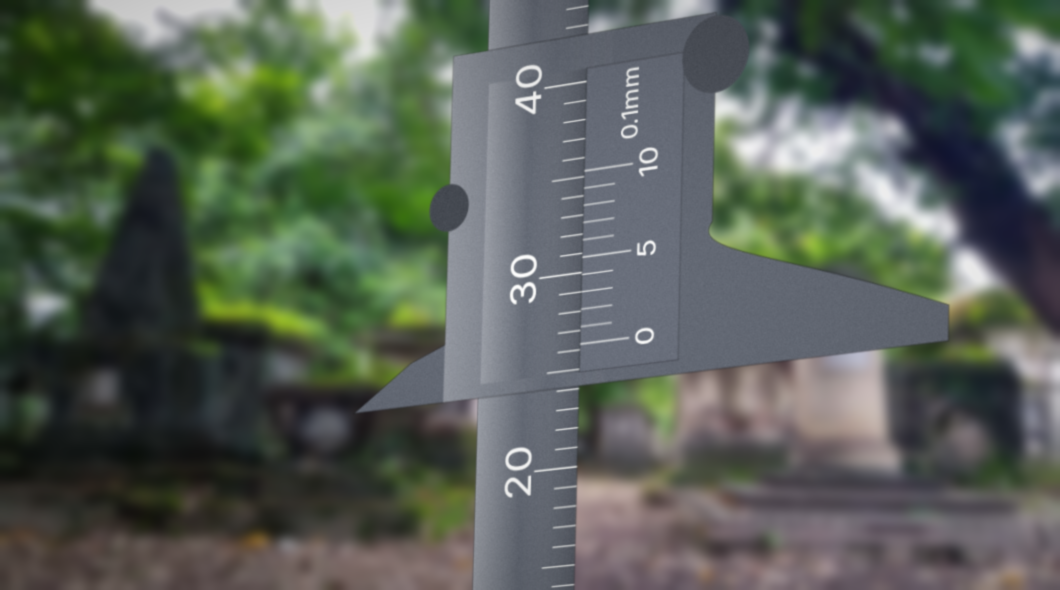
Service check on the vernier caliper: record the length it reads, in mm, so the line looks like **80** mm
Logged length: **26.3** mm
